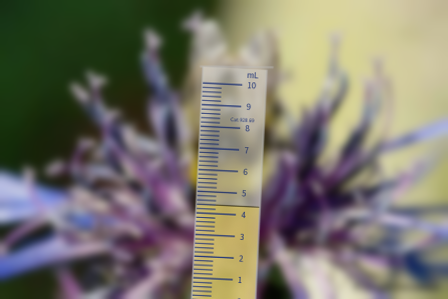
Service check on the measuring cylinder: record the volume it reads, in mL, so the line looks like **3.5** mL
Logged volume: **4.4** mL
